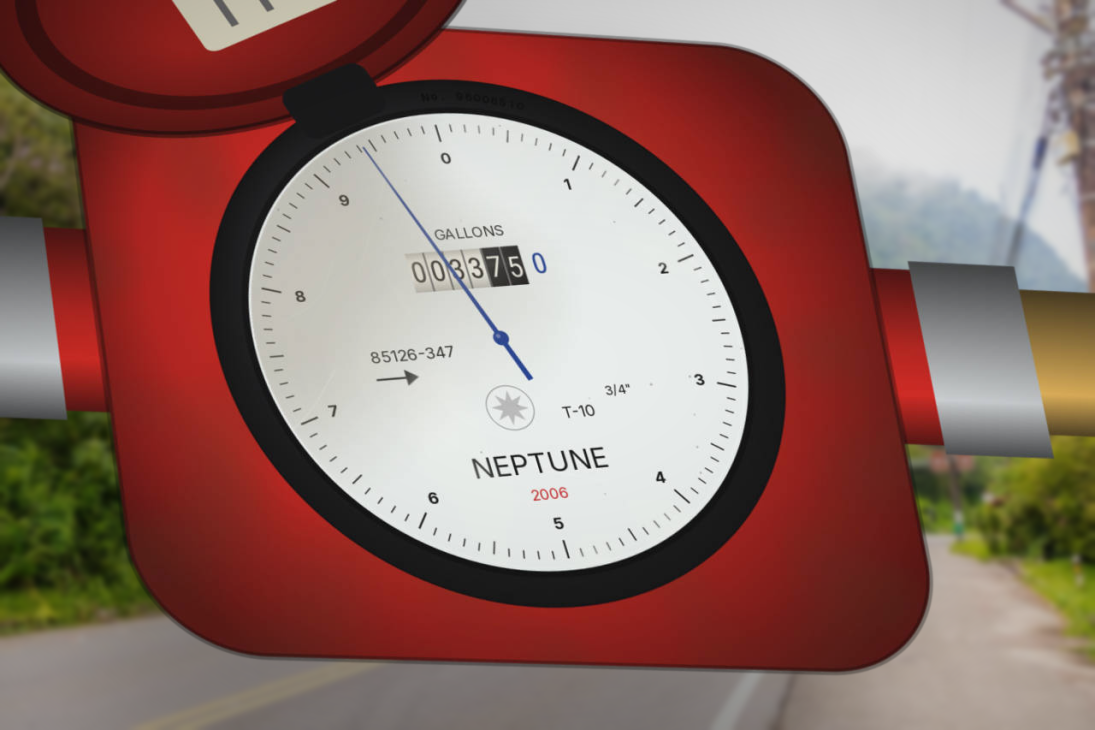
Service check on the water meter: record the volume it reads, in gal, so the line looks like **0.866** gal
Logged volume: **33749.4** gal
